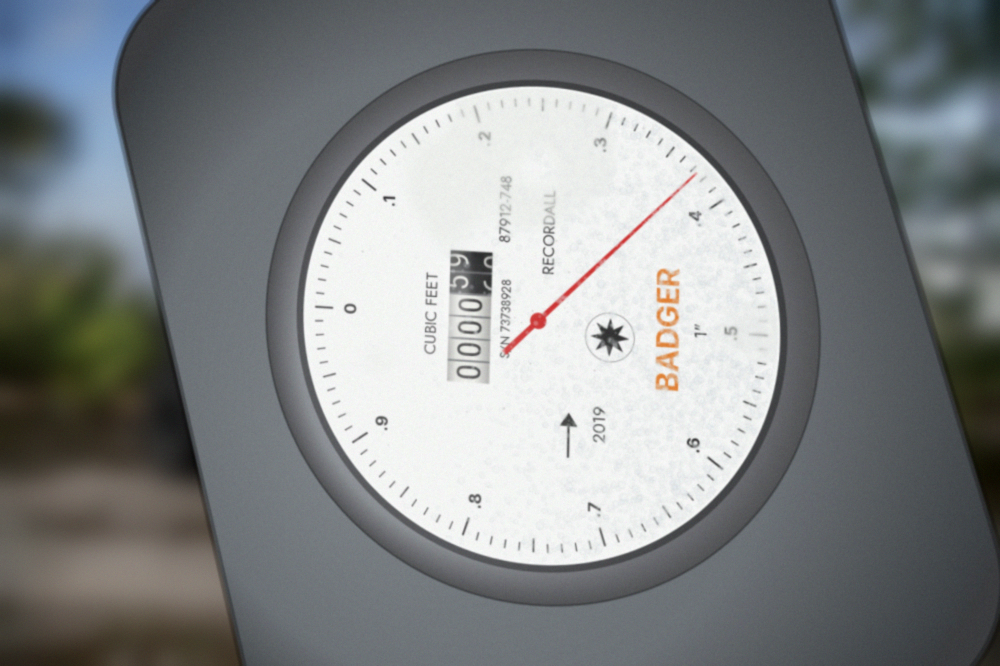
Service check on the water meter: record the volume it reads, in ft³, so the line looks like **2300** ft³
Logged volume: **59.37** ft³
